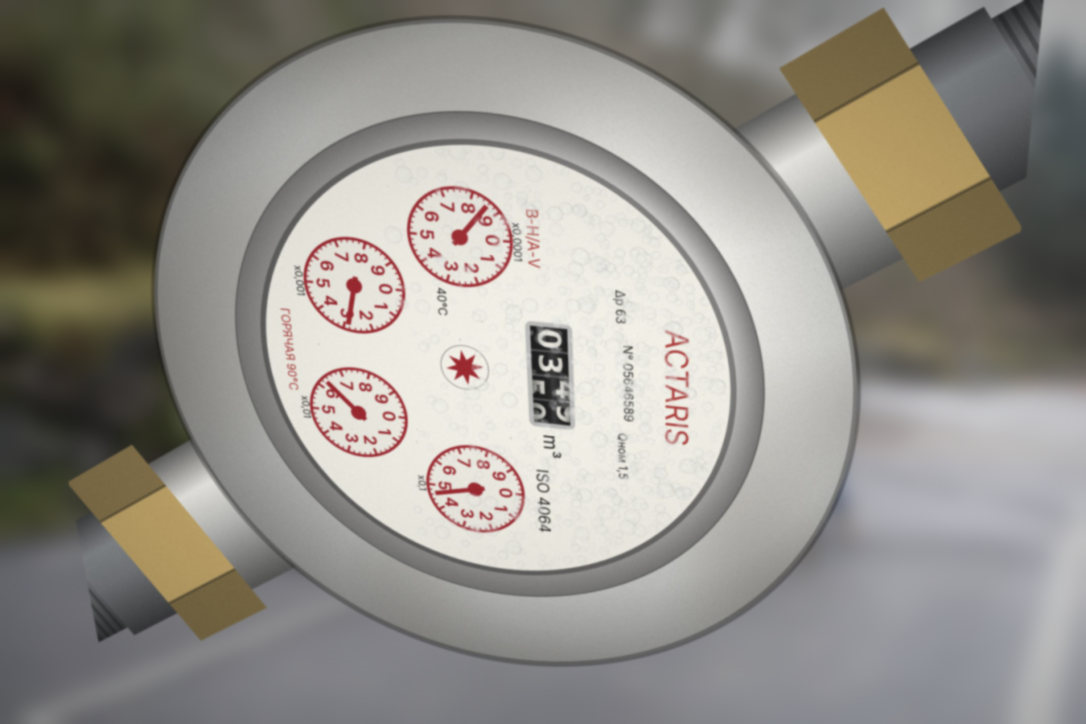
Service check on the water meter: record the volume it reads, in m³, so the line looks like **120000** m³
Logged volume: **349.4628** m³
